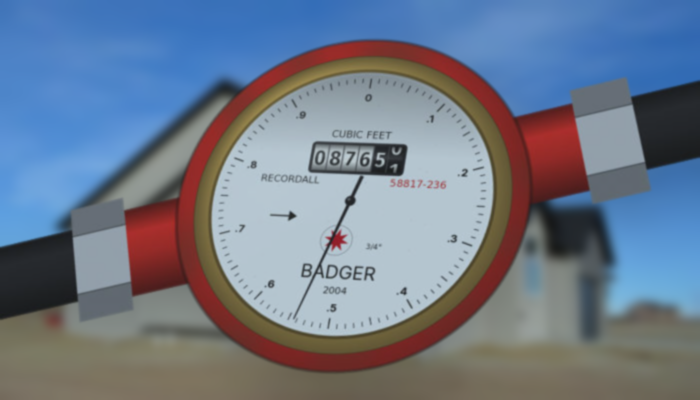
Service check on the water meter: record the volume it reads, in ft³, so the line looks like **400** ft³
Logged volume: **87650.54** ft³
